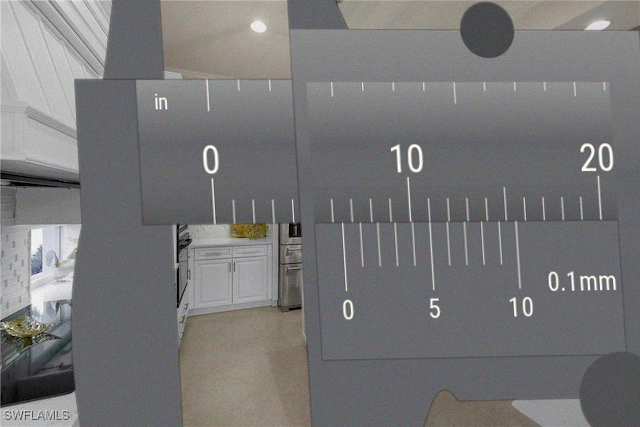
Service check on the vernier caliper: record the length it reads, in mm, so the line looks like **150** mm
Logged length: **6.5** mm
